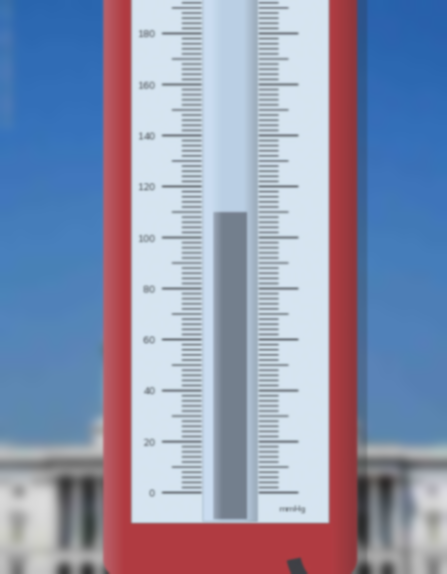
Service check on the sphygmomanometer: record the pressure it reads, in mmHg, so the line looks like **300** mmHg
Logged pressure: **110** mmHg
